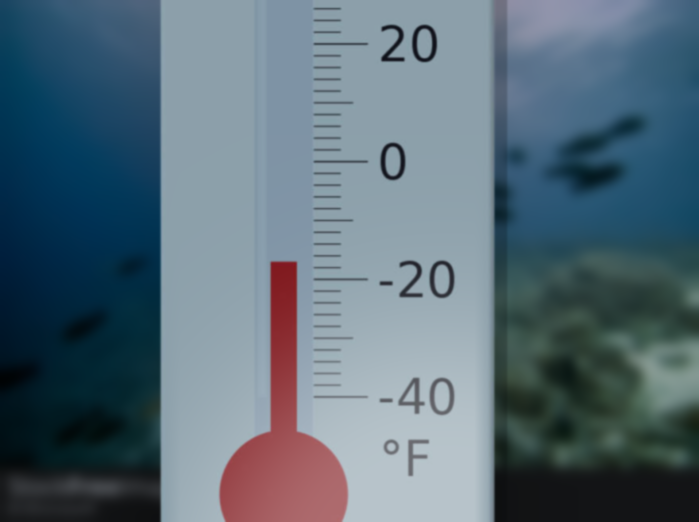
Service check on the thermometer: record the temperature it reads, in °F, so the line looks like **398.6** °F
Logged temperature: **-17** °F
